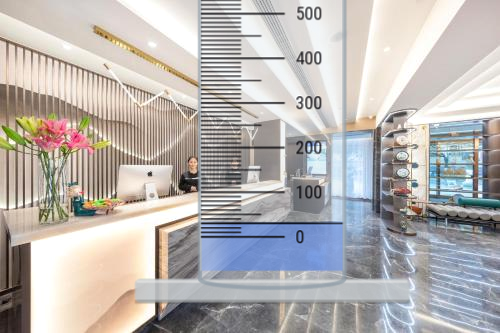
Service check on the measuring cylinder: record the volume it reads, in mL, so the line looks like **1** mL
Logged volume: **30** mL
